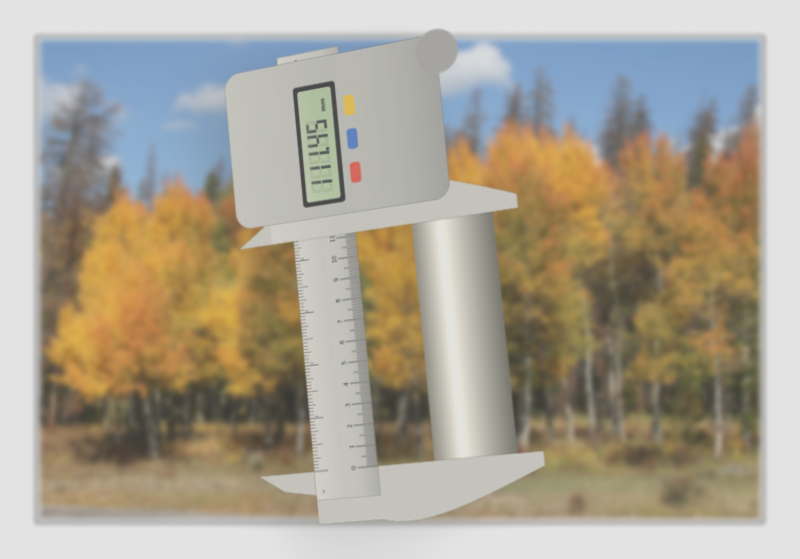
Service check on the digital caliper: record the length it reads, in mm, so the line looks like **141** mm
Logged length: **111.45** mm
